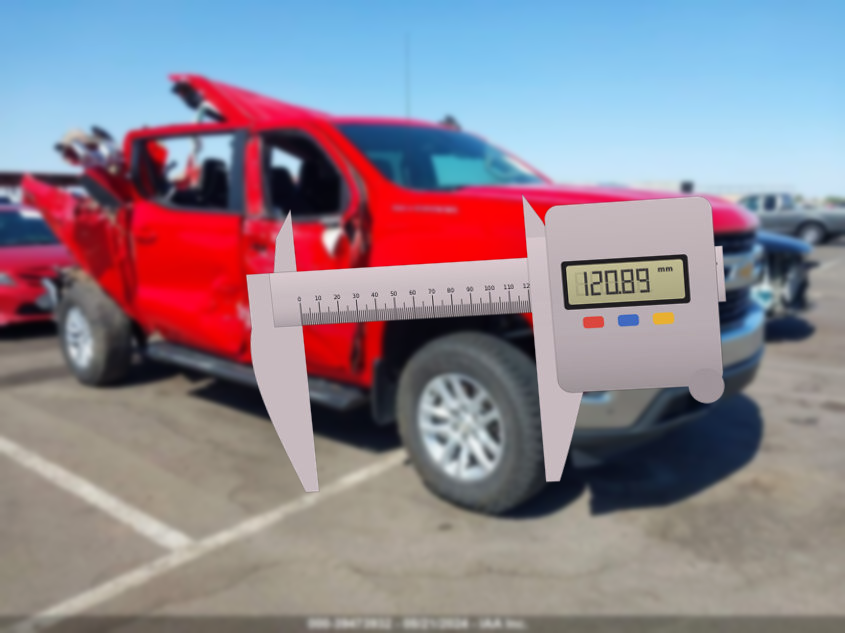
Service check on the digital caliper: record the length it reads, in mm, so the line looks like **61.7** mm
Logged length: **120.89** mm
